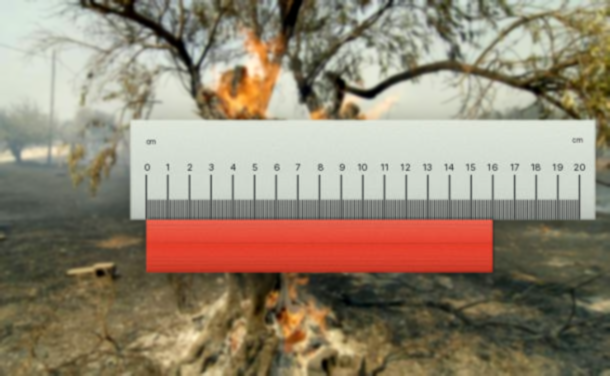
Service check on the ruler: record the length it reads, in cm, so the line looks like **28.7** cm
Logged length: **16** cm
